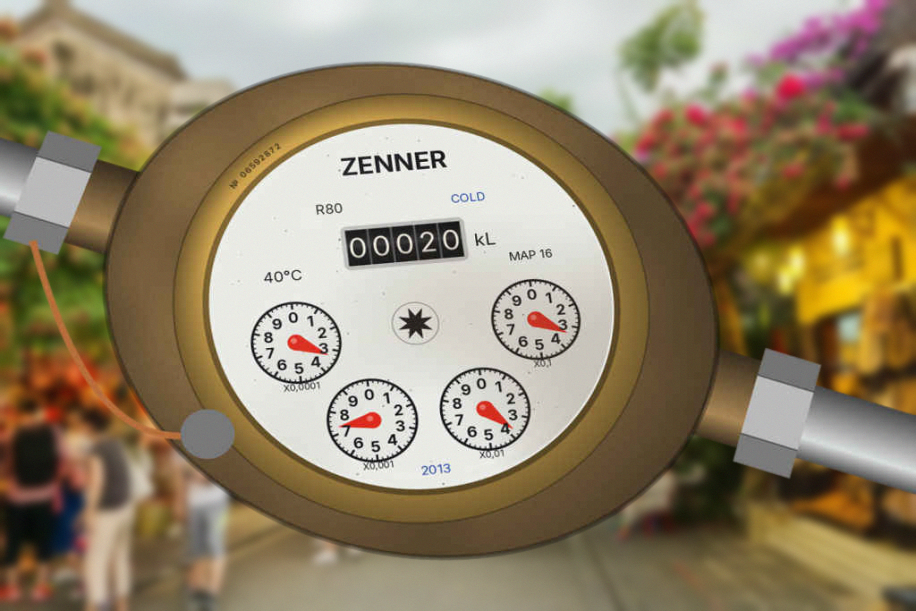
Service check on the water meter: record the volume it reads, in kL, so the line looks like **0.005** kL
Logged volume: **20.3373** kL
